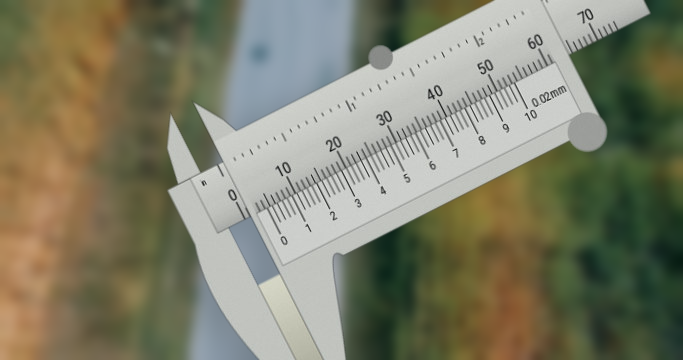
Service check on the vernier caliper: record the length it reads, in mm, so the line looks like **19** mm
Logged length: **4.4** mm
